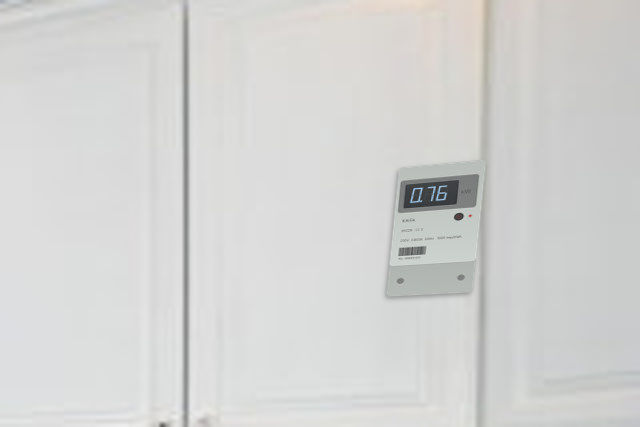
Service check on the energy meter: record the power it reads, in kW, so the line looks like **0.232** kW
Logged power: **0.76** kW
